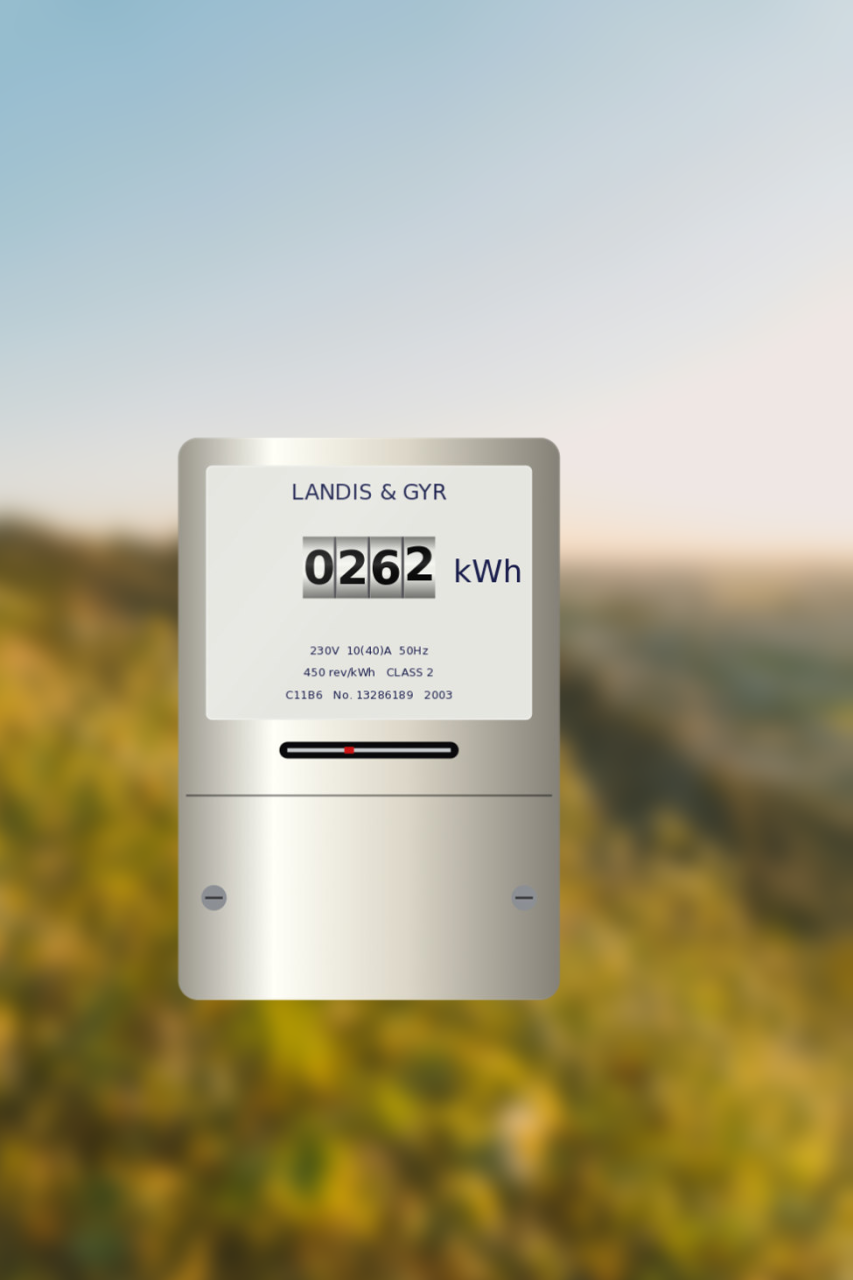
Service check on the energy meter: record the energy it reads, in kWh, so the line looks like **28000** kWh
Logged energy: **262** kWh
